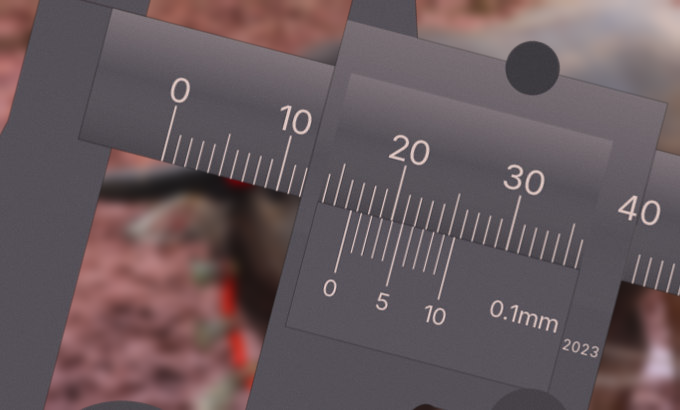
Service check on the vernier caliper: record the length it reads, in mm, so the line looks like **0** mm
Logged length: **16.5** mm
